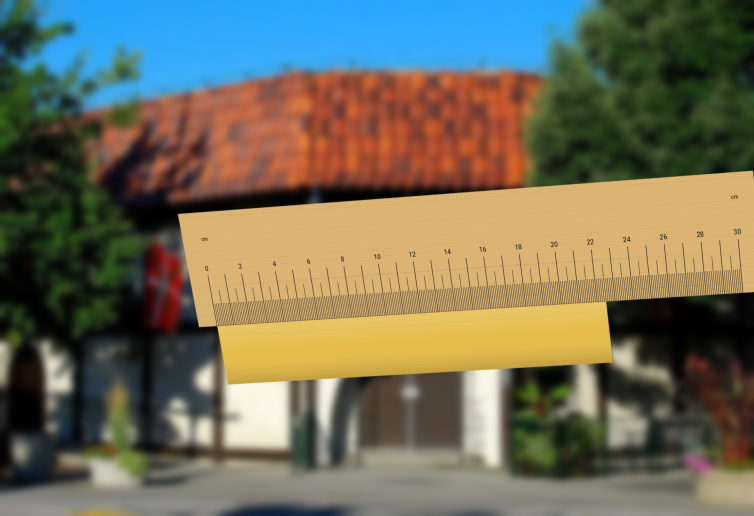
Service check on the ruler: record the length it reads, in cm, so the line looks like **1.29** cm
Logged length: **22.5** cm
